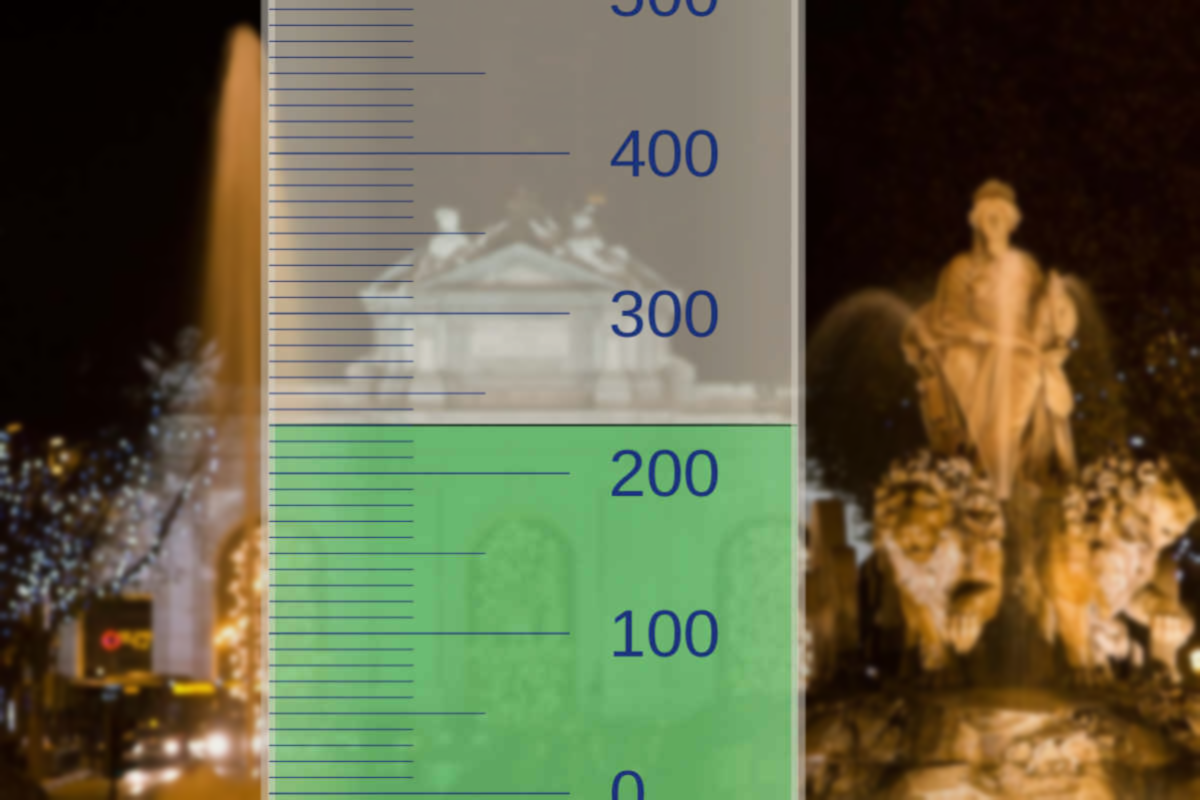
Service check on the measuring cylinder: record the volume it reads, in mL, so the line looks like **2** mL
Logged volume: **230** mL
